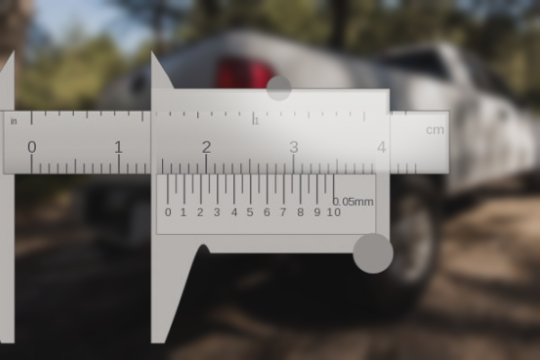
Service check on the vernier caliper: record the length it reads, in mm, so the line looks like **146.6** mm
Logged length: **15.6** mm
